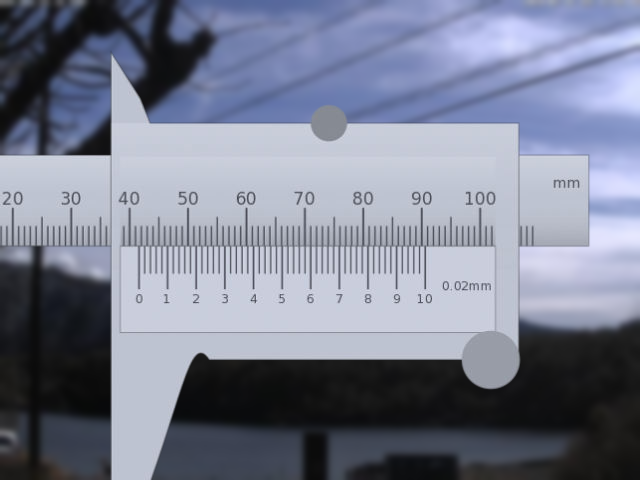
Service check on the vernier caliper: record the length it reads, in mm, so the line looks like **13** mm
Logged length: **41.6** mm
